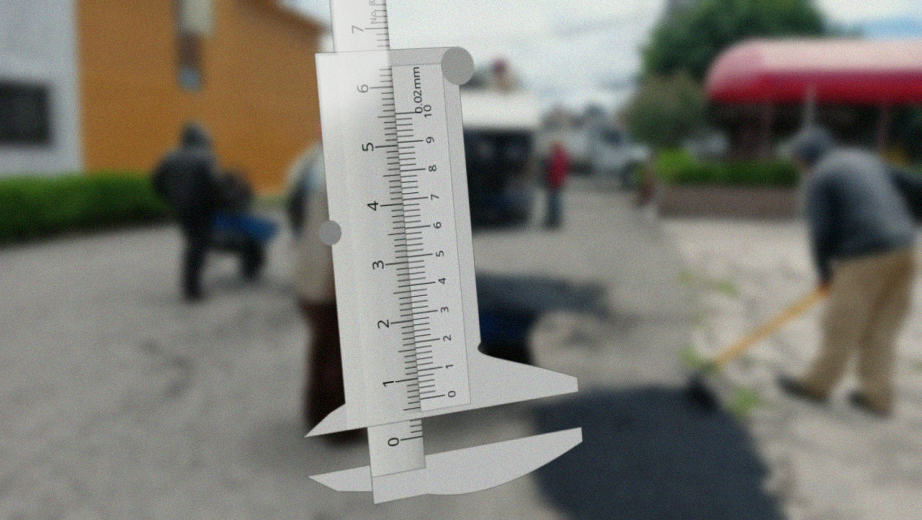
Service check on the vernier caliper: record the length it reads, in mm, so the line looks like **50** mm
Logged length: **6.4** mm
